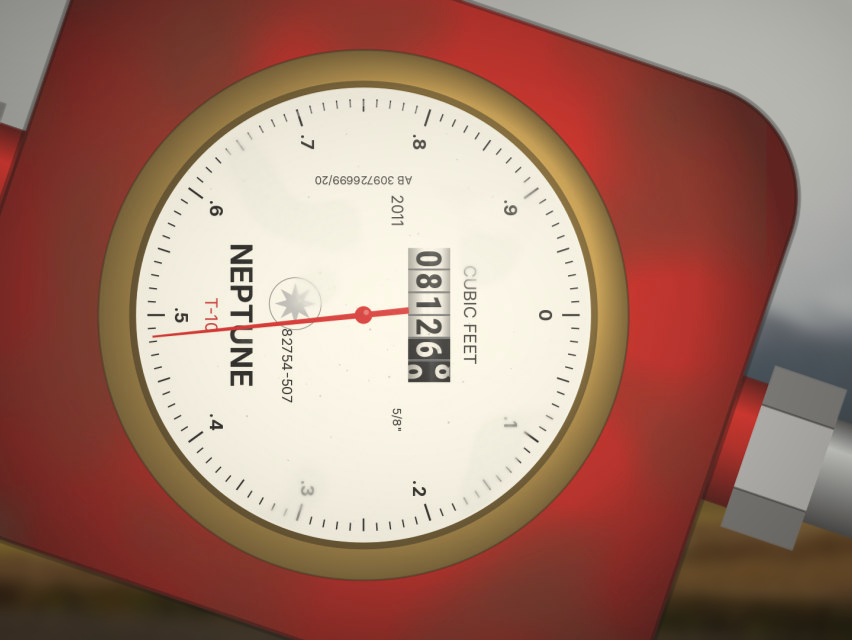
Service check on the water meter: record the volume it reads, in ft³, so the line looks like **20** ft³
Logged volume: **81268.48** ft³
